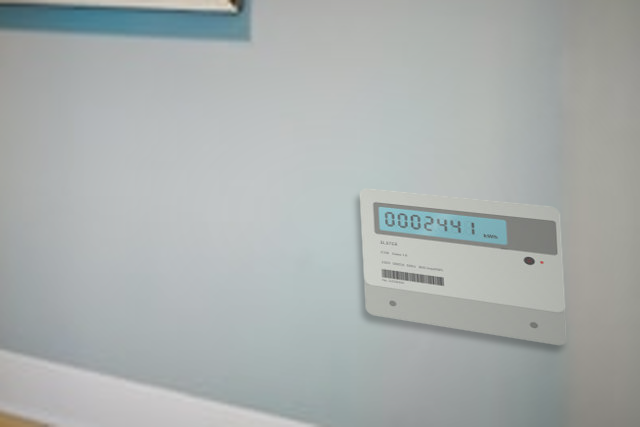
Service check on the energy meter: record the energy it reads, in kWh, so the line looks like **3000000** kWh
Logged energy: **2441** kWh
